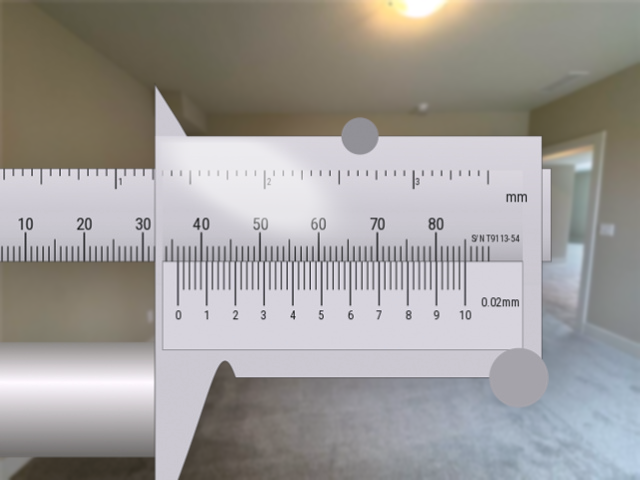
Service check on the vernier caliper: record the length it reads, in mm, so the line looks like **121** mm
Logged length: **36.0** mm
